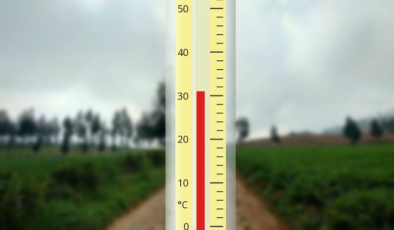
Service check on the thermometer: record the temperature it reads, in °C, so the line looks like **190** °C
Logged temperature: **31** °C
